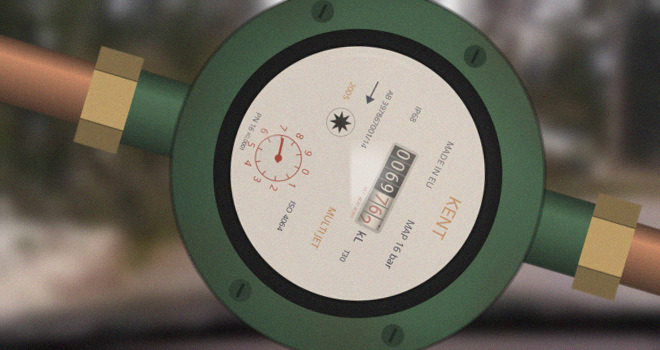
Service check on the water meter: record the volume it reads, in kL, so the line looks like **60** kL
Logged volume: **69.7617** kL
